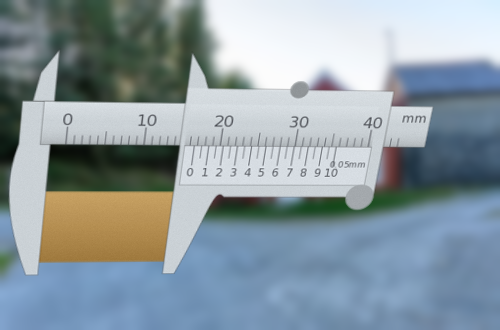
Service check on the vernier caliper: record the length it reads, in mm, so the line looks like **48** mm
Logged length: **16.6** mm
